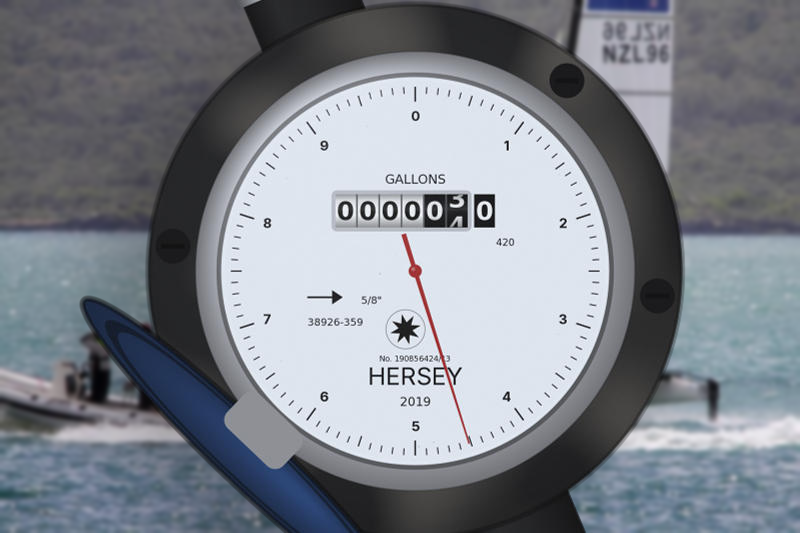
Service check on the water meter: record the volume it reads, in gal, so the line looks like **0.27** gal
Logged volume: **34.5** gal
